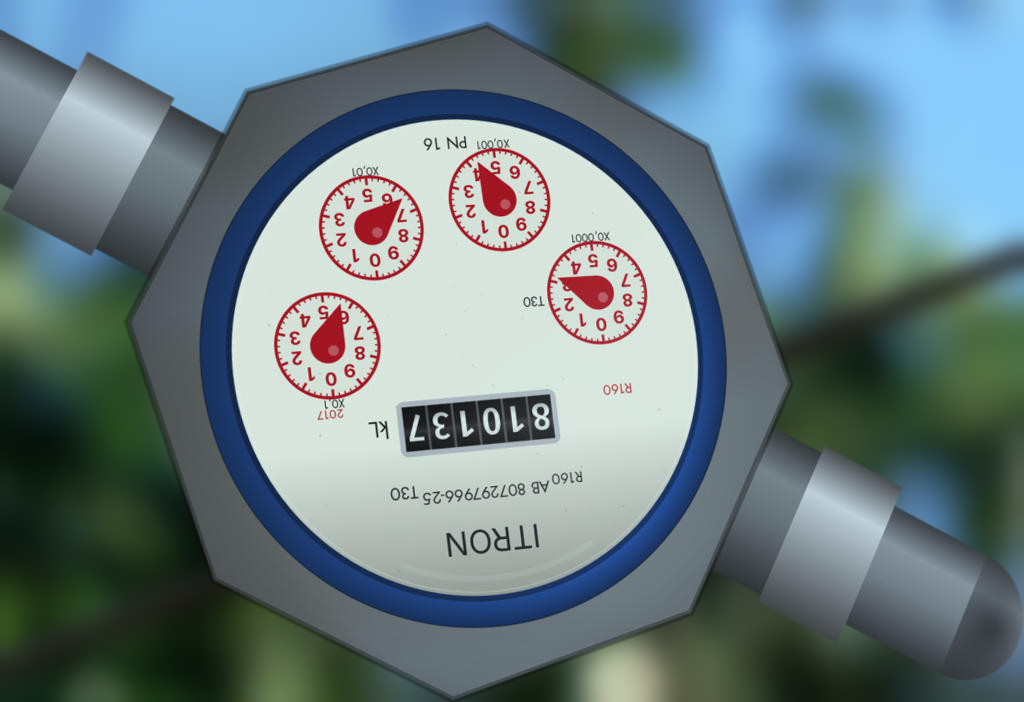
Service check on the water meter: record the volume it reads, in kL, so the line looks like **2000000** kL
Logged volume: **810137.5643** kL
